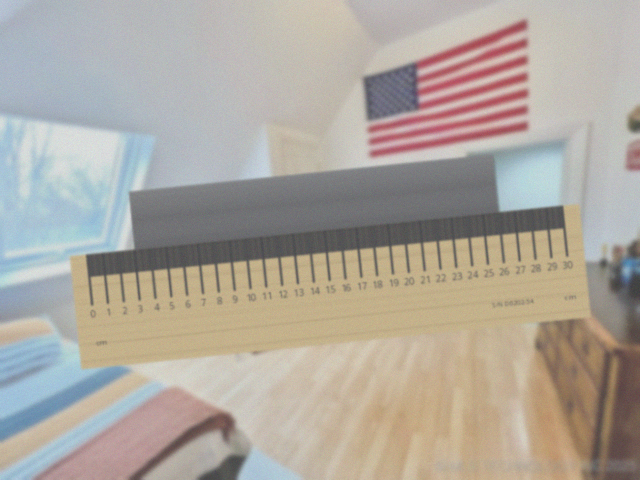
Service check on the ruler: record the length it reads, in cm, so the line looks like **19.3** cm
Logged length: **23** cm
